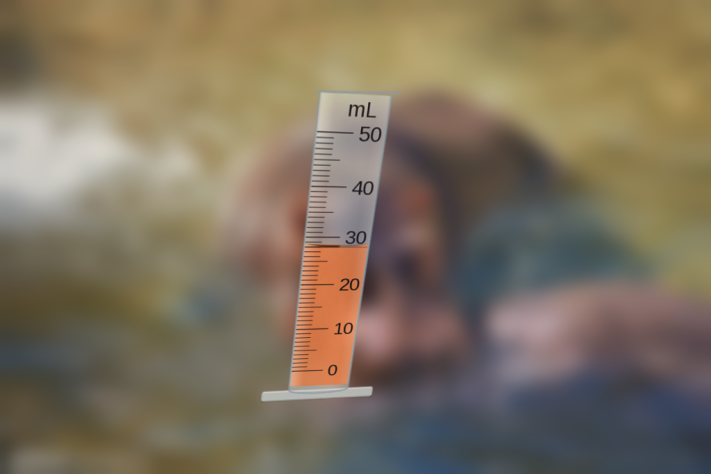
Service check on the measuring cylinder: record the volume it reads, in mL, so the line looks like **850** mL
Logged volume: **28** mL
